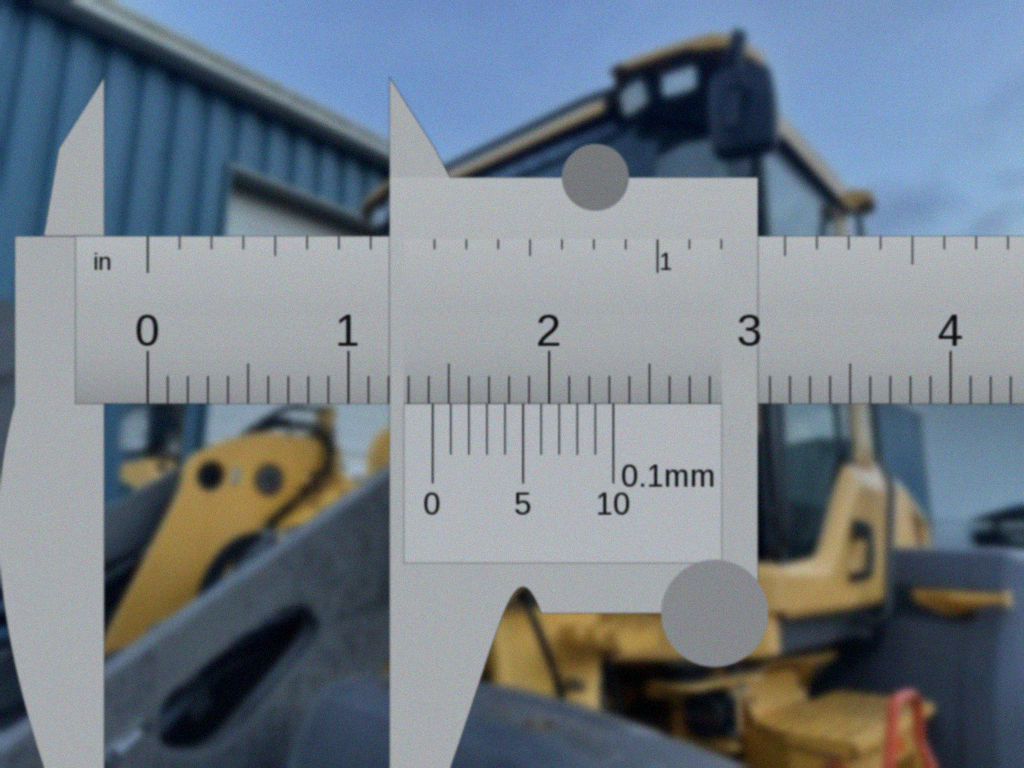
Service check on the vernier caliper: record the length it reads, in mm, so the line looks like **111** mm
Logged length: **14.2** mm
